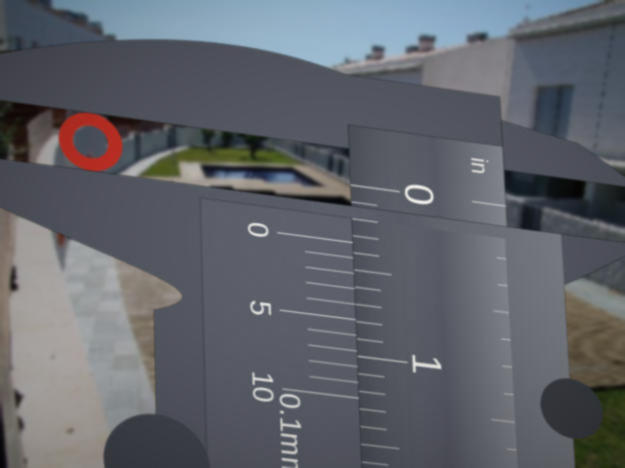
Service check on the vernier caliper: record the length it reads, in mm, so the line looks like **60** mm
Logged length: **3.4** mm
